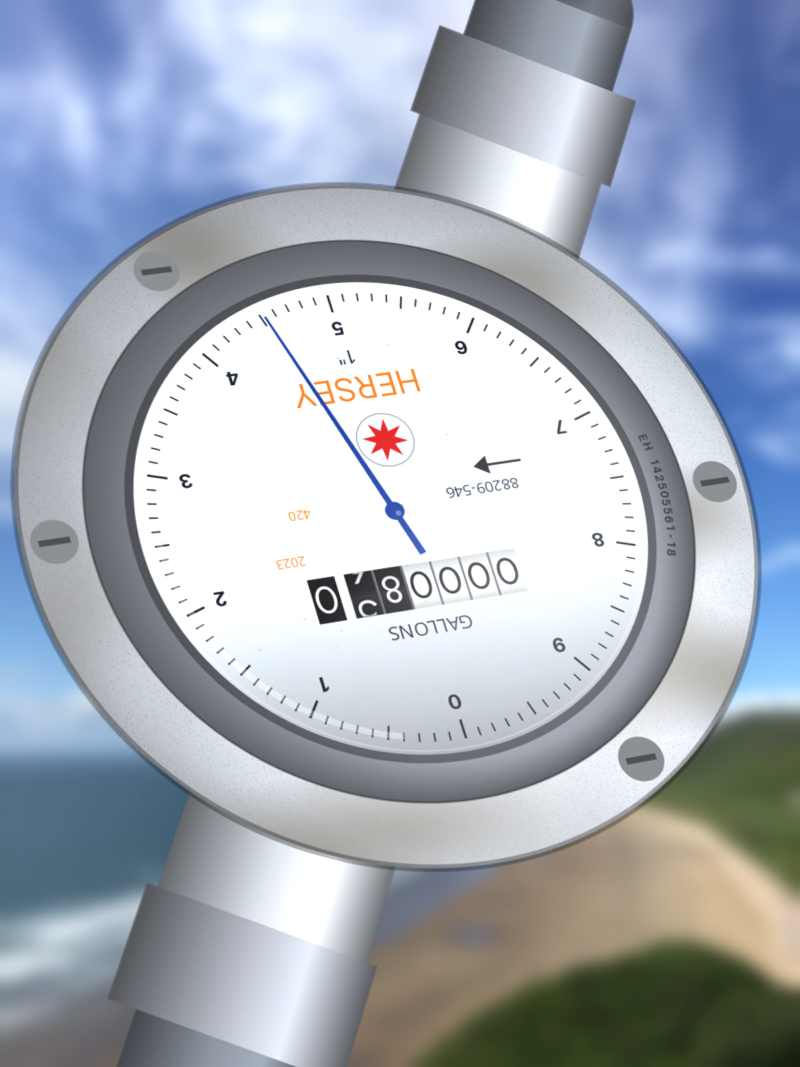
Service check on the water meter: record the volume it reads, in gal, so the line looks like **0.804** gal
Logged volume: **854.5** gal
